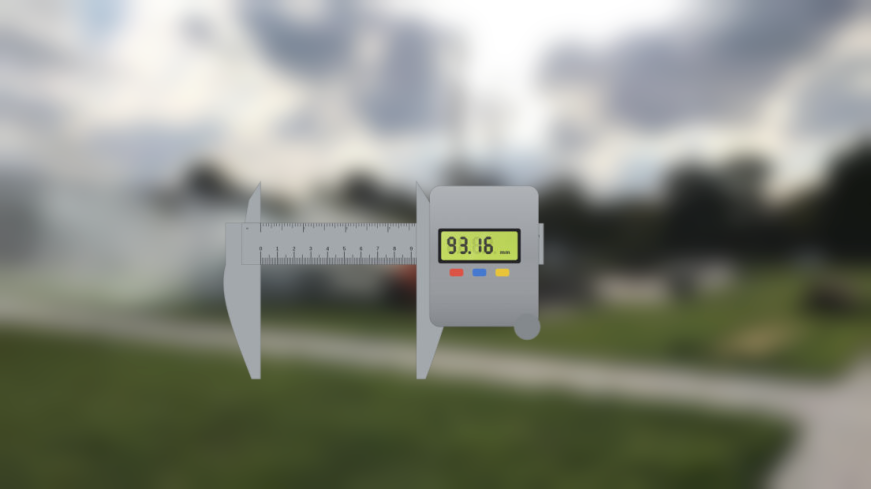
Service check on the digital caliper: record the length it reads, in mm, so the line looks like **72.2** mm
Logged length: **93.16** mm
